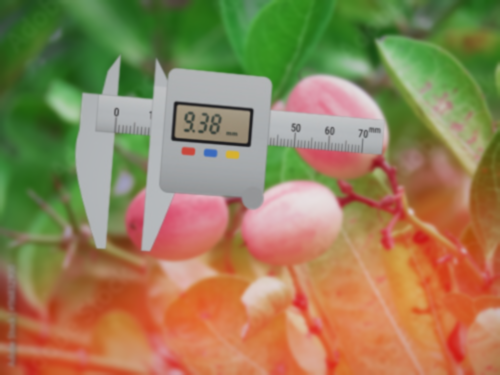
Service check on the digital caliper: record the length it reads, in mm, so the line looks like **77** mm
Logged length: **9.38** mm
